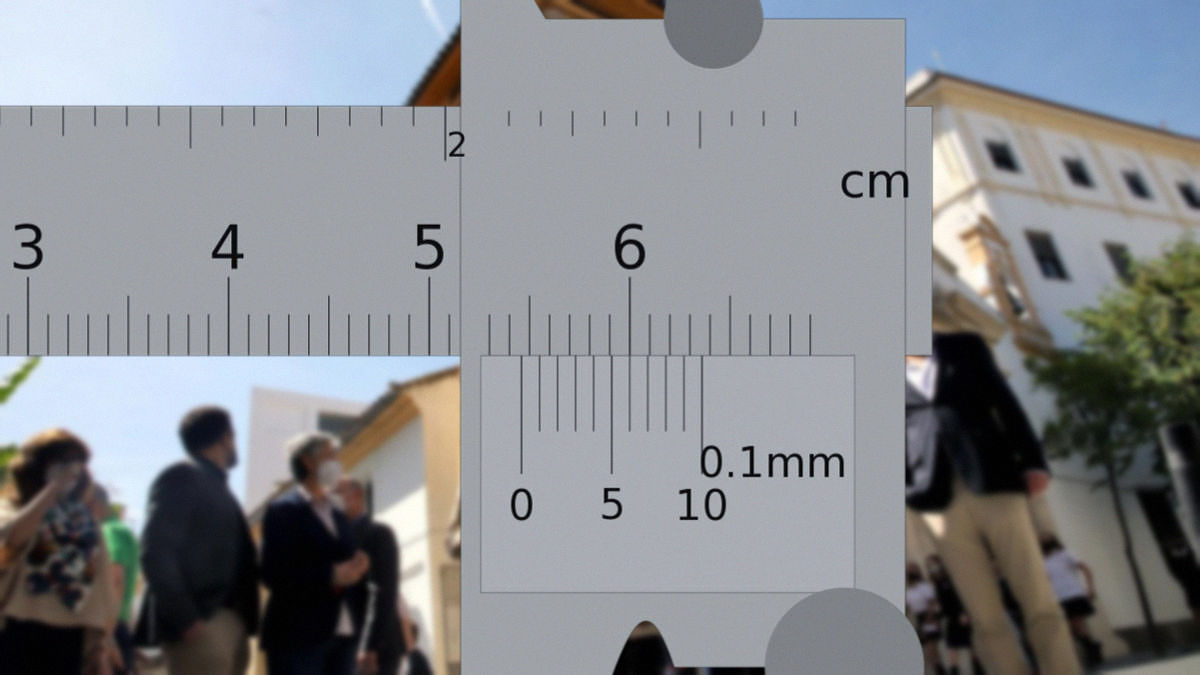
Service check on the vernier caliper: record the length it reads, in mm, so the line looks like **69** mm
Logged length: **54.6** mm
